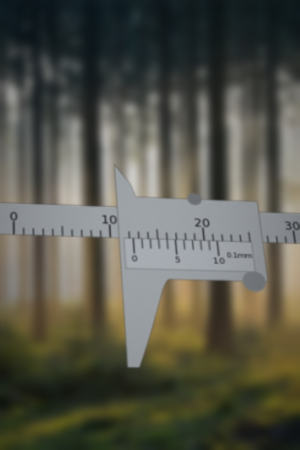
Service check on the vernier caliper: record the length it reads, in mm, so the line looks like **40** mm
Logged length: **12.4** mm
